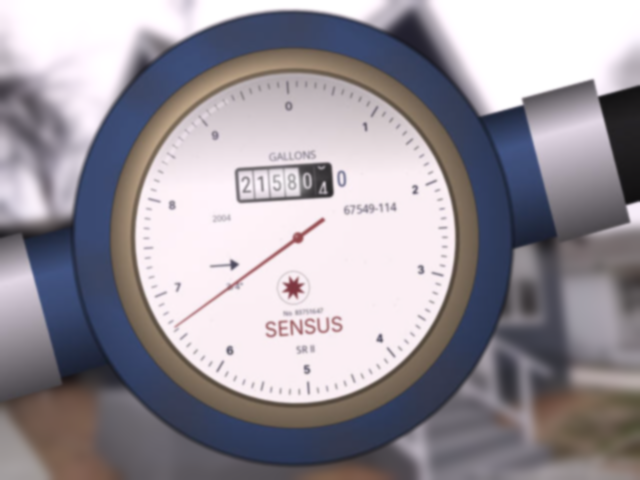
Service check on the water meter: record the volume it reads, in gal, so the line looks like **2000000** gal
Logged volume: **2158036.6** gal
